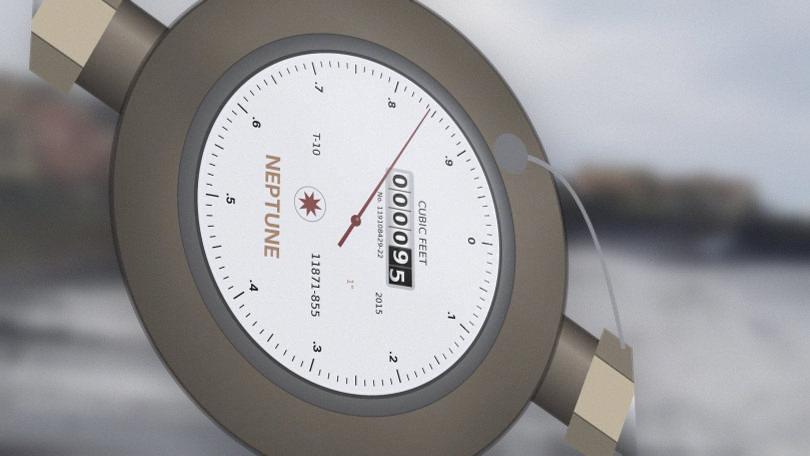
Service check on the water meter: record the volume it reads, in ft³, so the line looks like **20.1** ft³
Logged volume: **94.84** ft³
